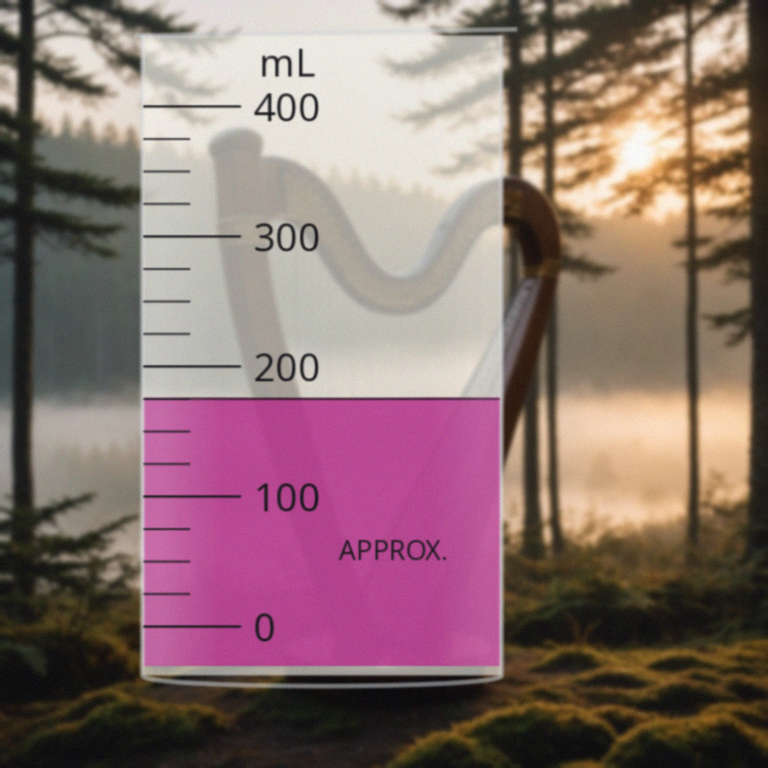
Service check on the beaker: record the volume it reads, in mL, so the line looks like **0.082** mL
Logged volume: **175** mL
